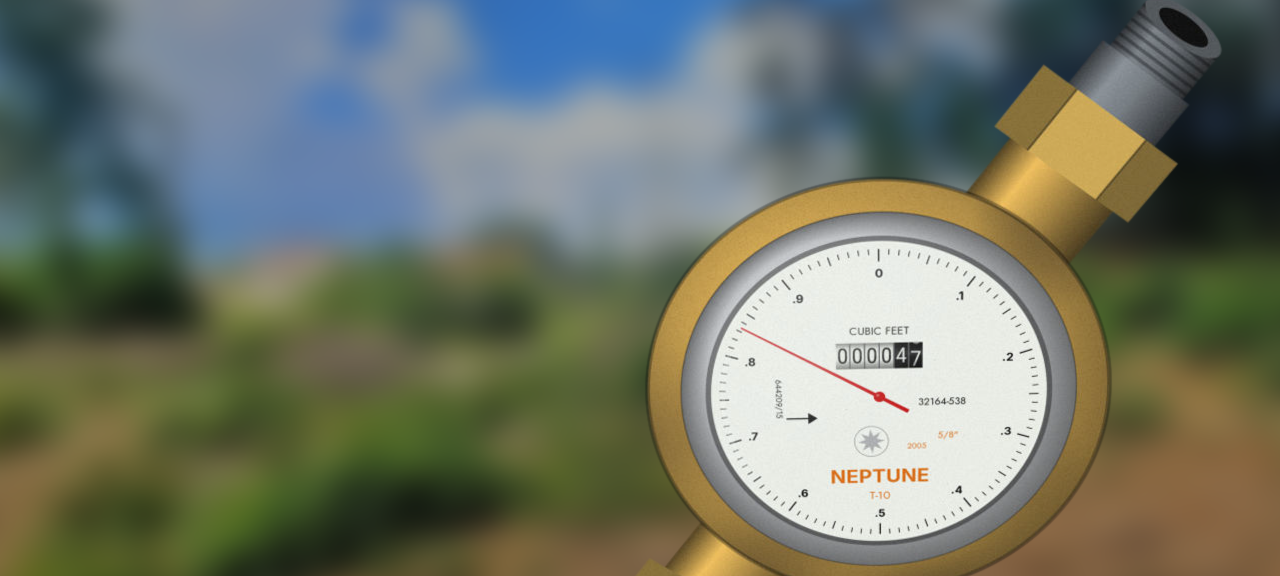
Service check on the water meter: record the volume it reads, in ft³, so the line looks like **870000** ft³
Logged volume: **46.83** ft³
